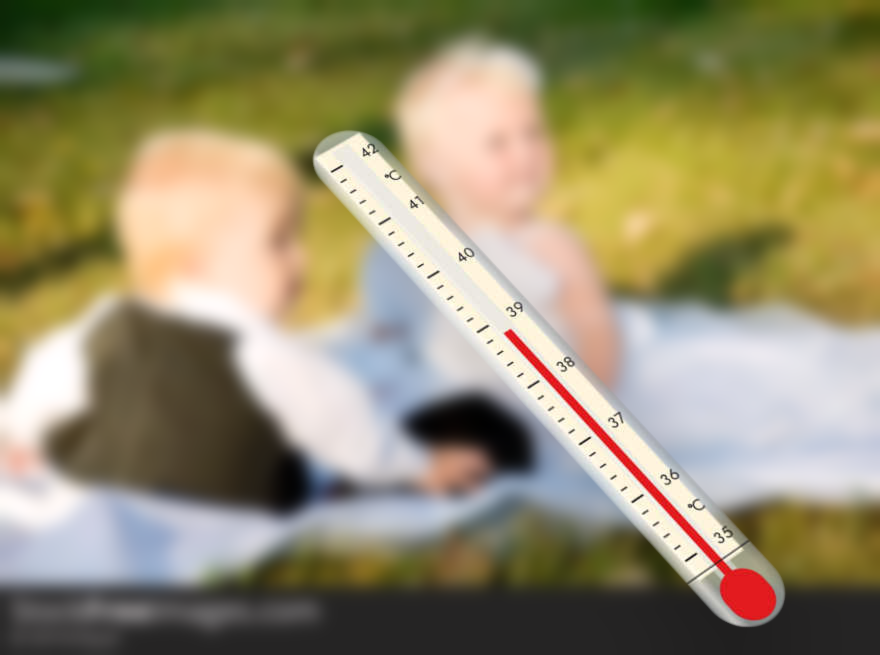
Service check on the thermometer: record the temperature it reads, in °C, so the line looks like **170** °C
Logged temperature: **38.8** °C
